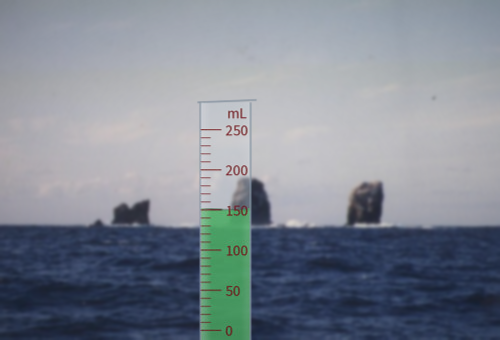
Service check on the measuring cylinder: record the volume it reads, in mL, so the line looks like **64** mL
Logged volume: **150** mL
